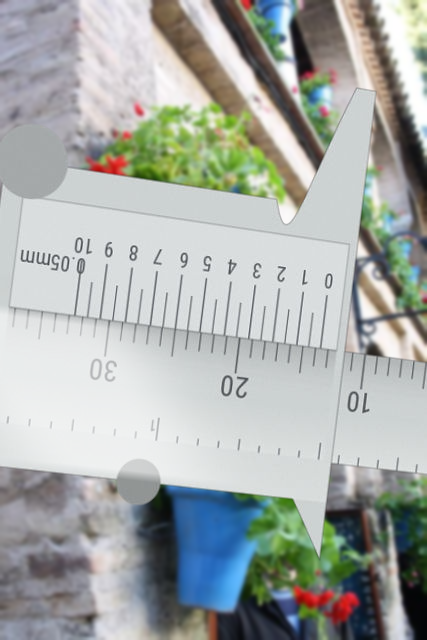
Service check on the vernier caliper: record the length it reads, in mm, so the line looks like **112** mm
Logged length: **13.6** mm
